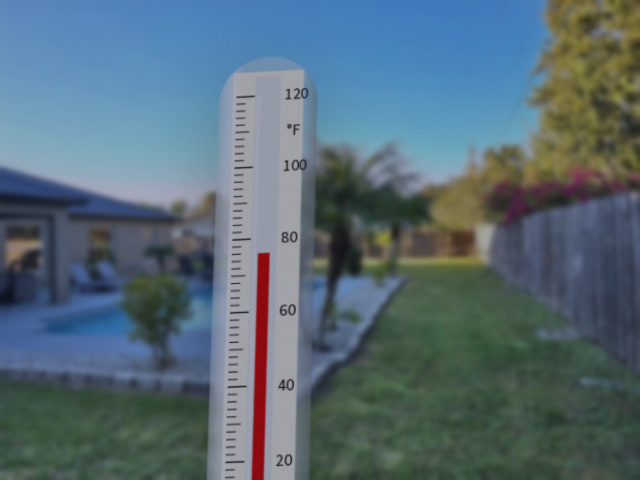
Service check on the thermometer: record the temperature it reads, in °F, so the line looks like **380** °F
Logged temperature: **76** °F
